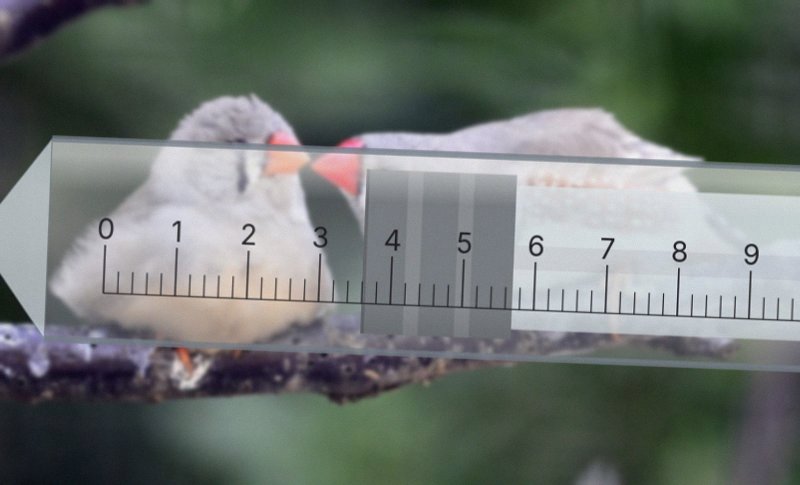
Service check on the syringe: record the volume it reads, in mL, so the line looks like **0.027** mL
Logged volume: **3.6** mL
